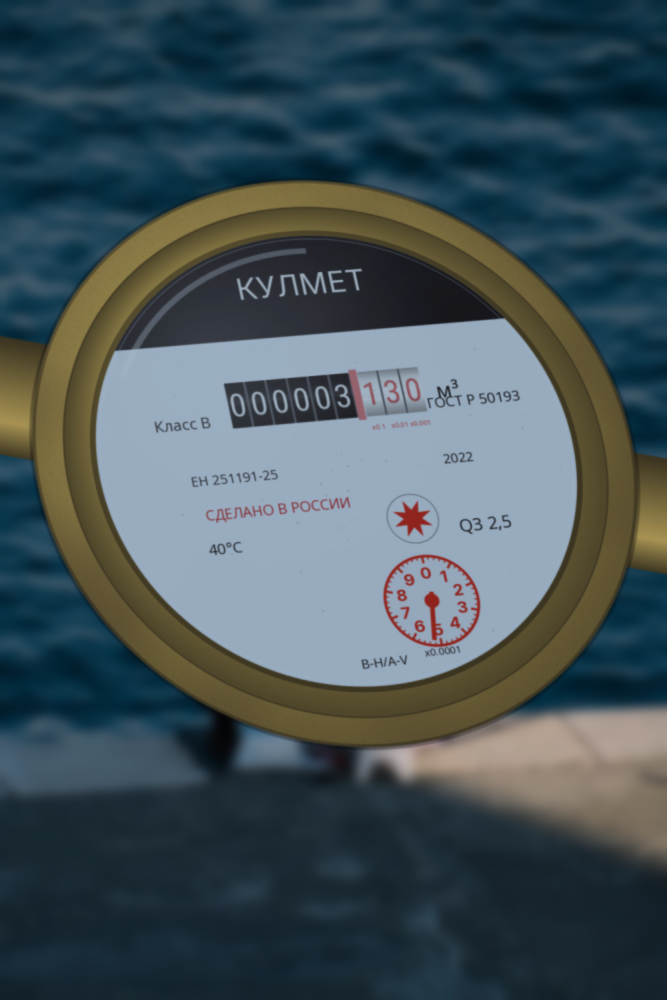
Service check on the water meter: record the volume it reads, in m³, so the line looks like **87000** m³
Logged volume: **3.1305** m³
